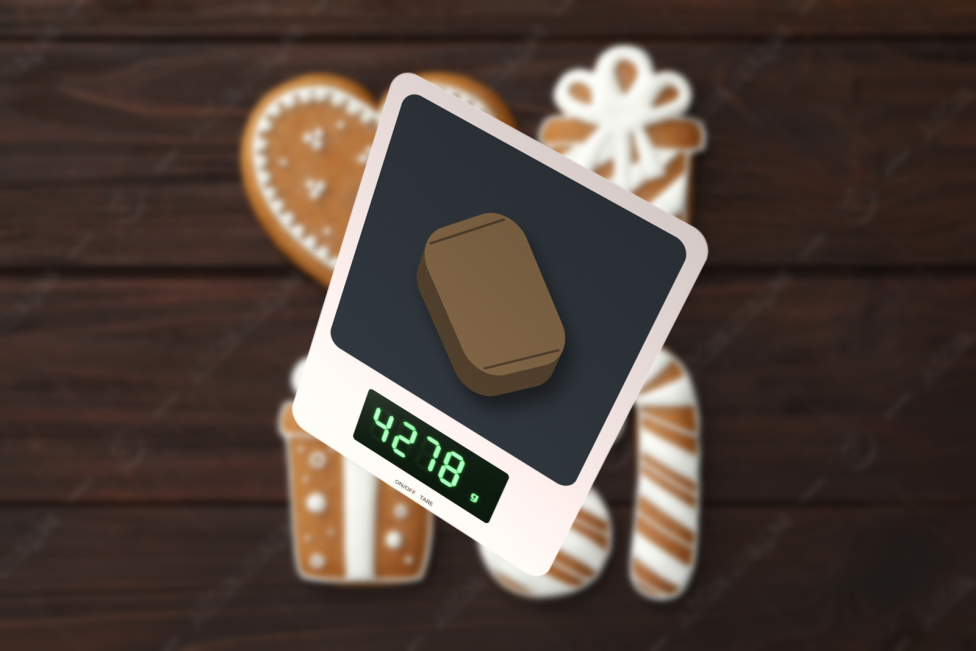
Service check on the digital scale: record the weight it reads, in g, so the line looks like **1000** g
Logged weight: **4278** g
